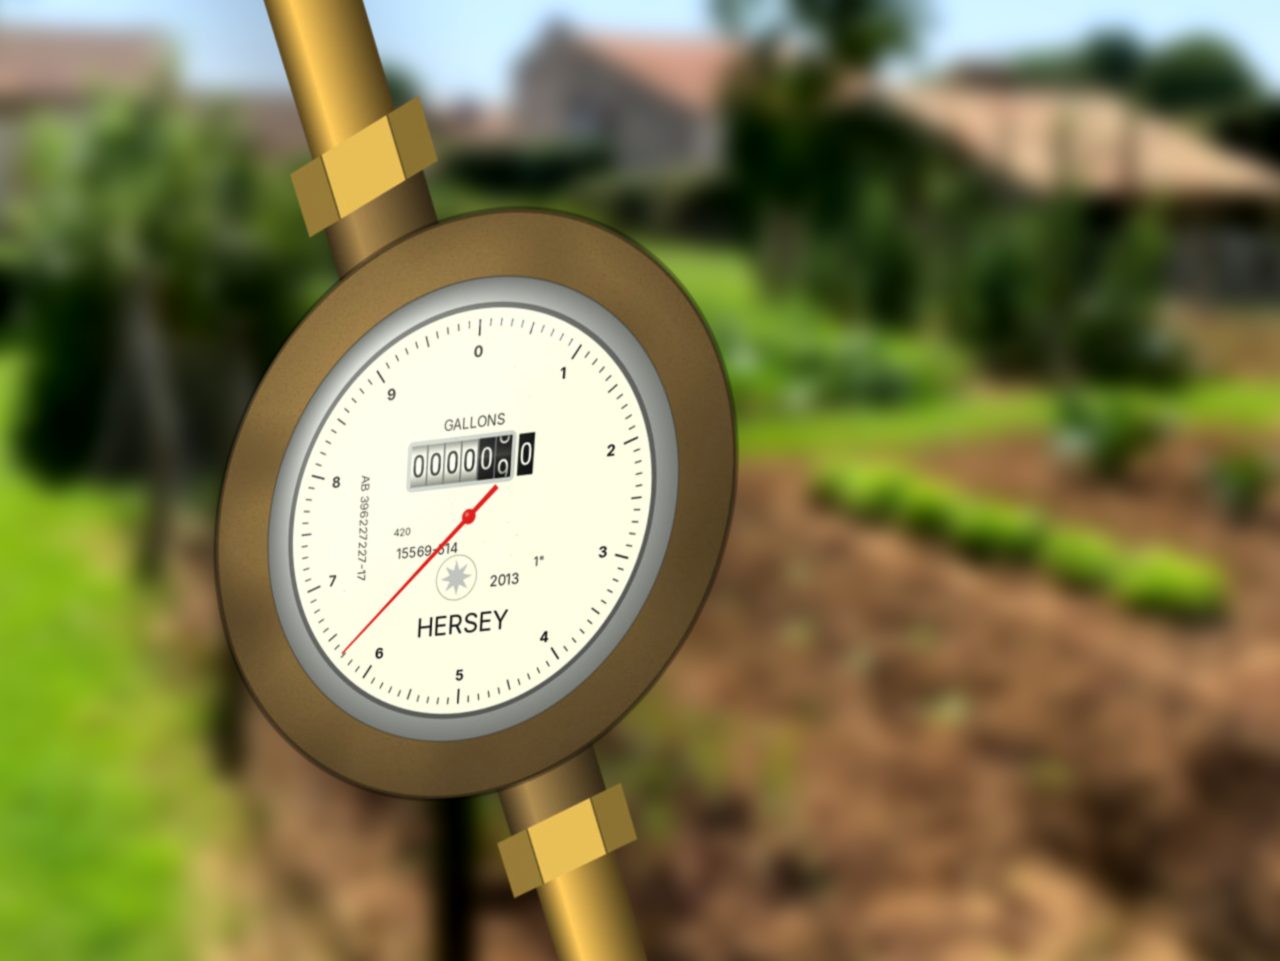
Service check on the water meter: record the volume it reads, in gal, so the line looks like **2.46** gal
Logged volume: **86.3** gal
